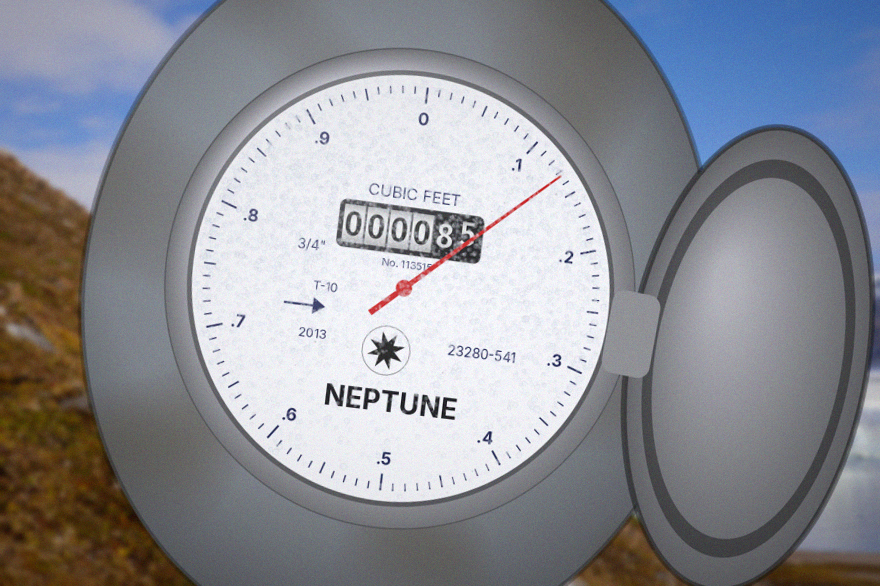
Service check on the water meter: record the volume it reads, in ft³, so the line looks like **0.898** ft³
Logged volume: **85.13** ft³
